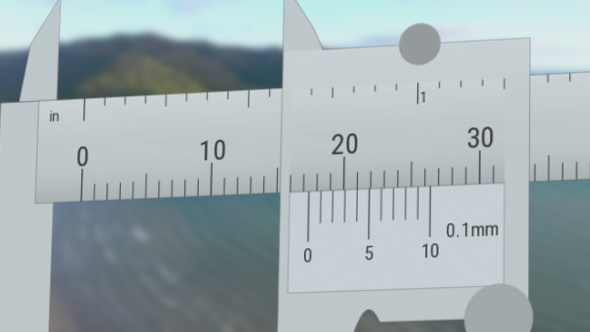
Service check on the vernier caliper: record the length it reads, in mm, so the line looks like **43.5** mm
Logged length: **17.4** mm
